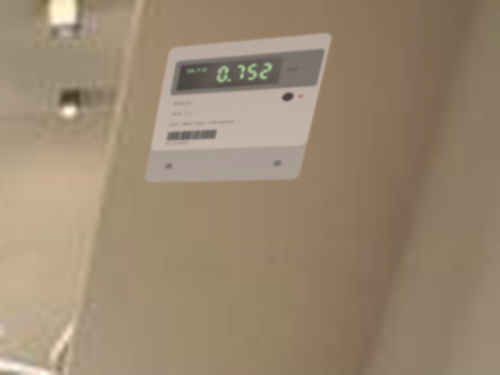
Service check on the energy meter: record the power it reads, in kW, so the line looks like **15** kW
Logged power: **0.752** kW
